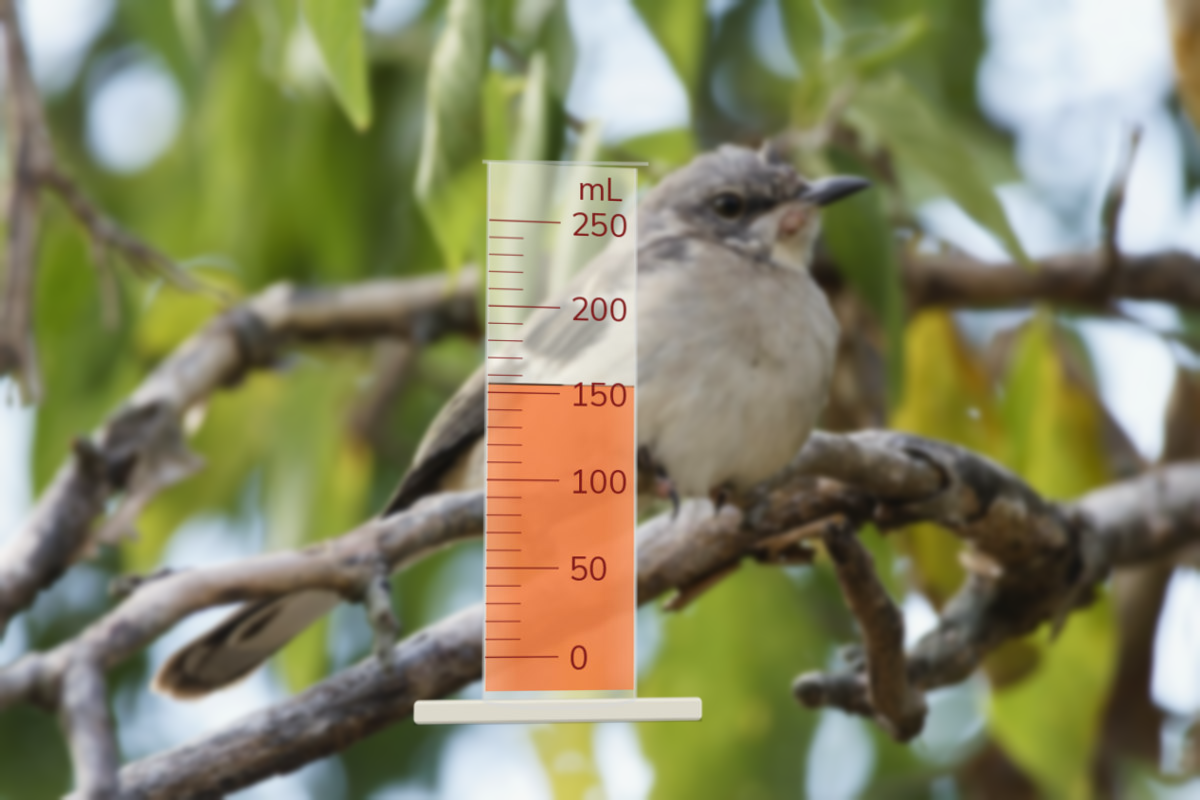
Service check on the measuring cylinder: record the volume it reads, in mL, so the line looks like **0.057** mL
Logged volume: **155** mL
